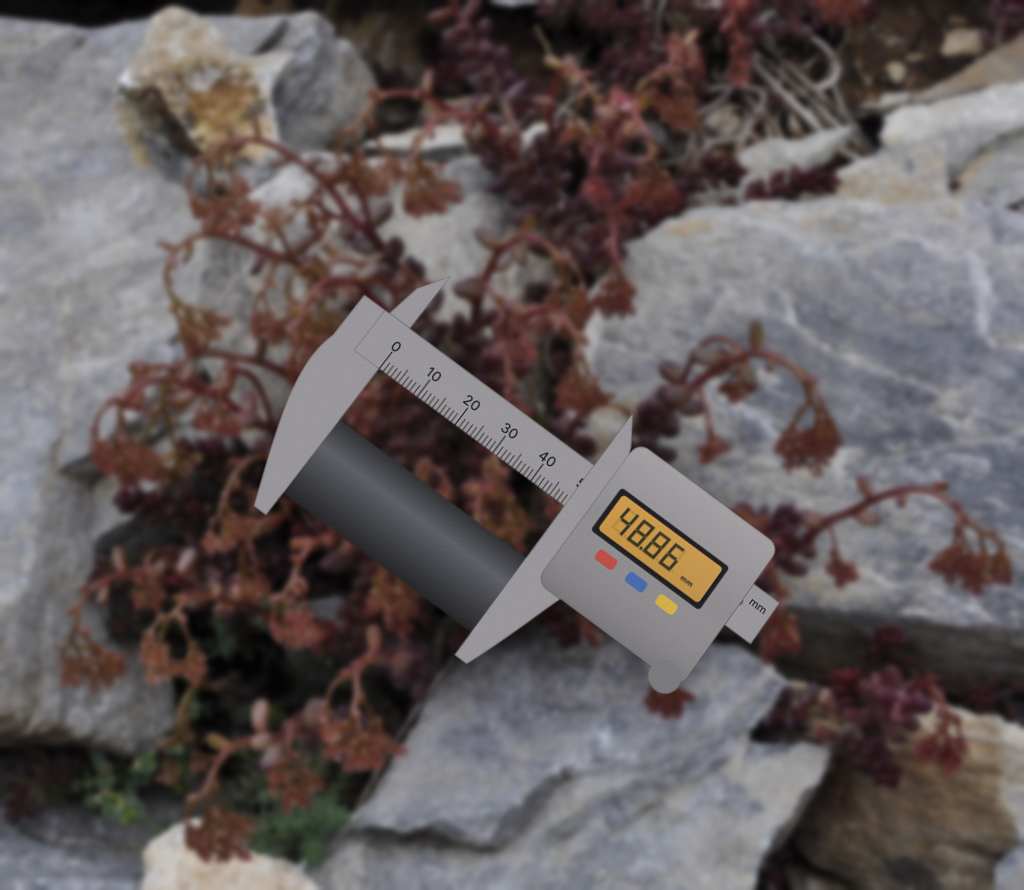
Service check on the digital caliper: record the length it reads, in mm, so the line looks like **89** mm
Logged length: **48.86** mm
